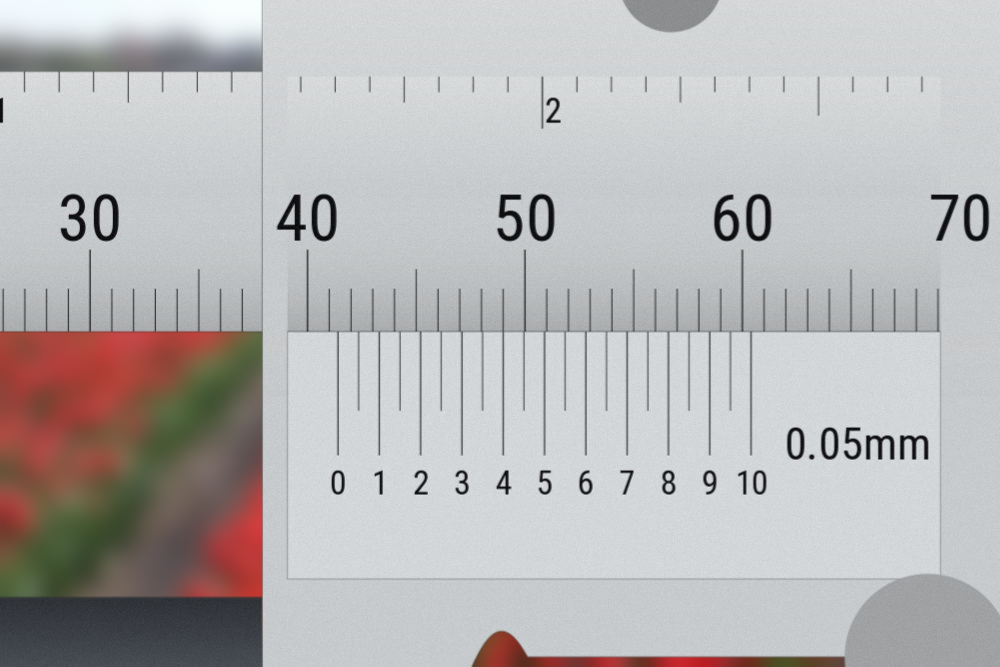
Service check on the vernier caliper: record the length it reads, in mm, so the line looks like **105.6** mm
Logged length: **41.4** mm
